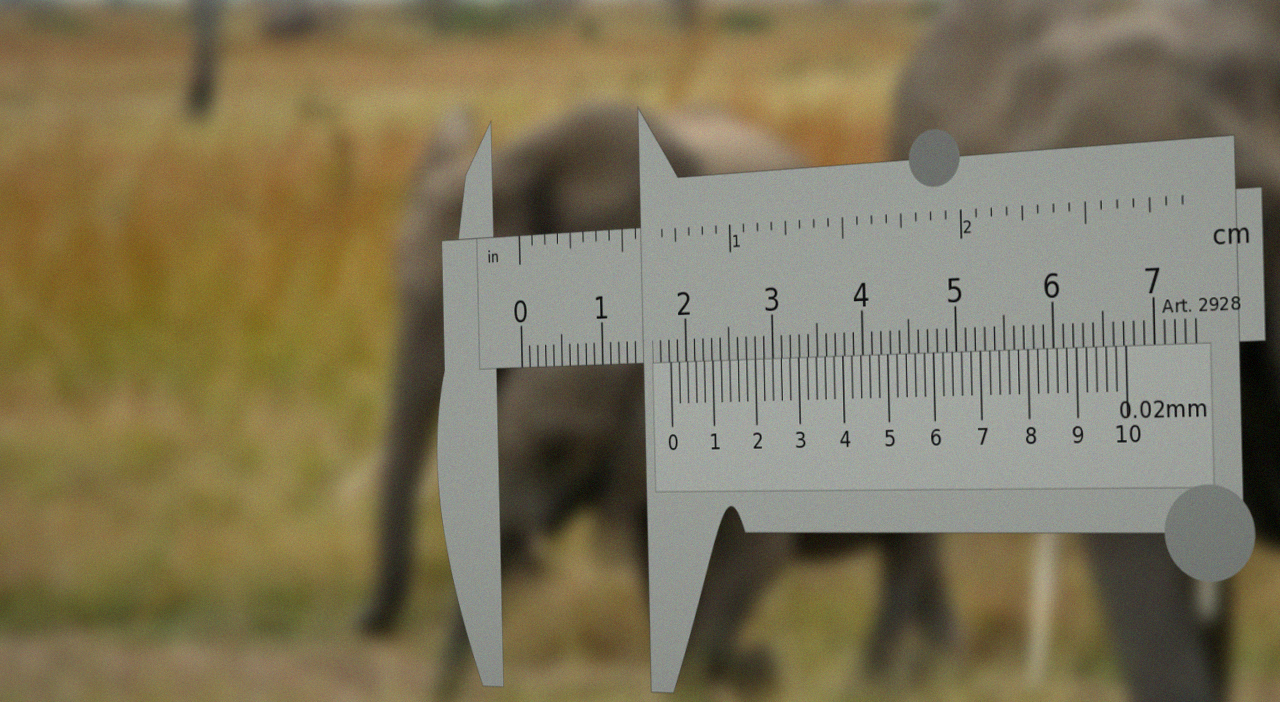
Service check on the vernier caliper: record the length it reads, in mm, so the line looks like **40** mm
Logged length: **18.2** mm
